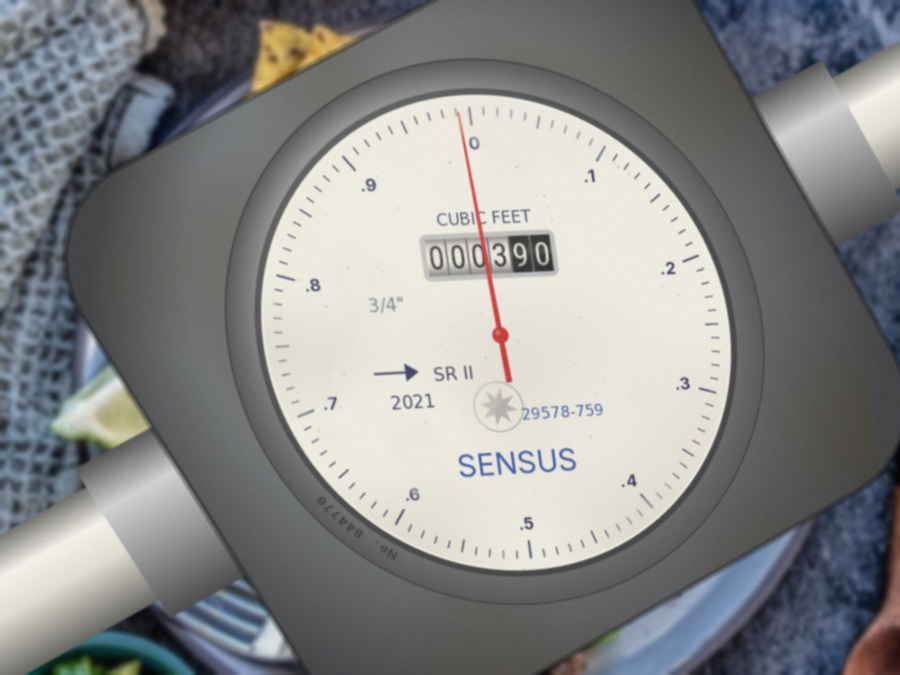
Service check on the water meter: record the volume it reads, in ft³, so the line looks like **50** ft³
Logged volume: **389.99** ft³
